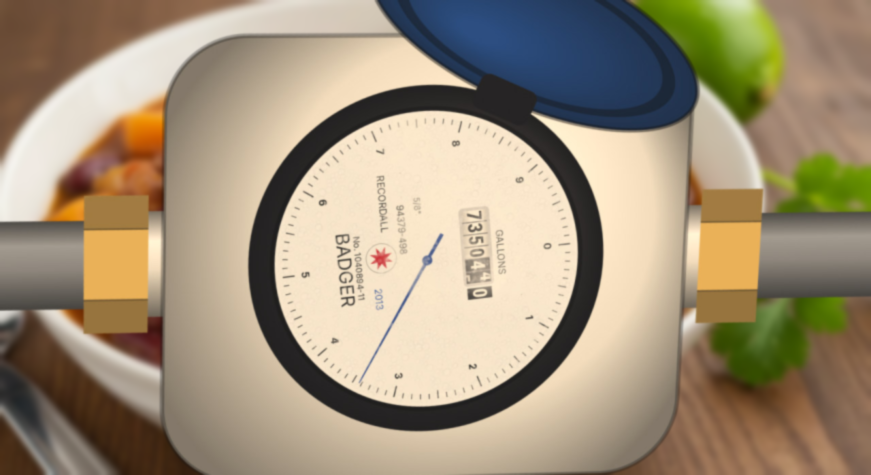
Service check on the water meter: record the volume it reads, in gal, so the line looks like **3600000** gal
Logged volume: **7350443.4** gal
